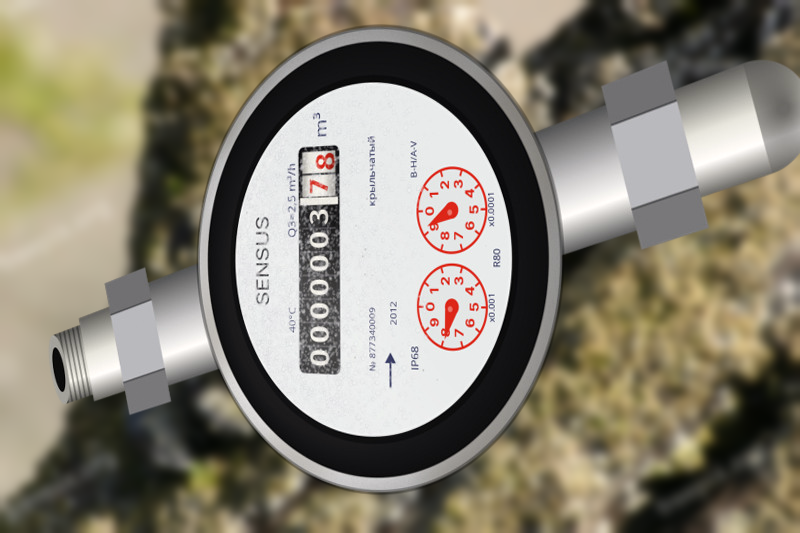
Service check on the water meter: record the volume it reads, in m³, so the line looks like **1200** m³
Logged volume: **3.7779** m³
